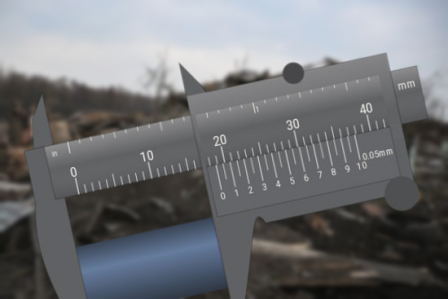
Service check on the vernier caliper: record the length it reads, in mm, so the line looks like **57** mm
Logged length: **18.8** mm
